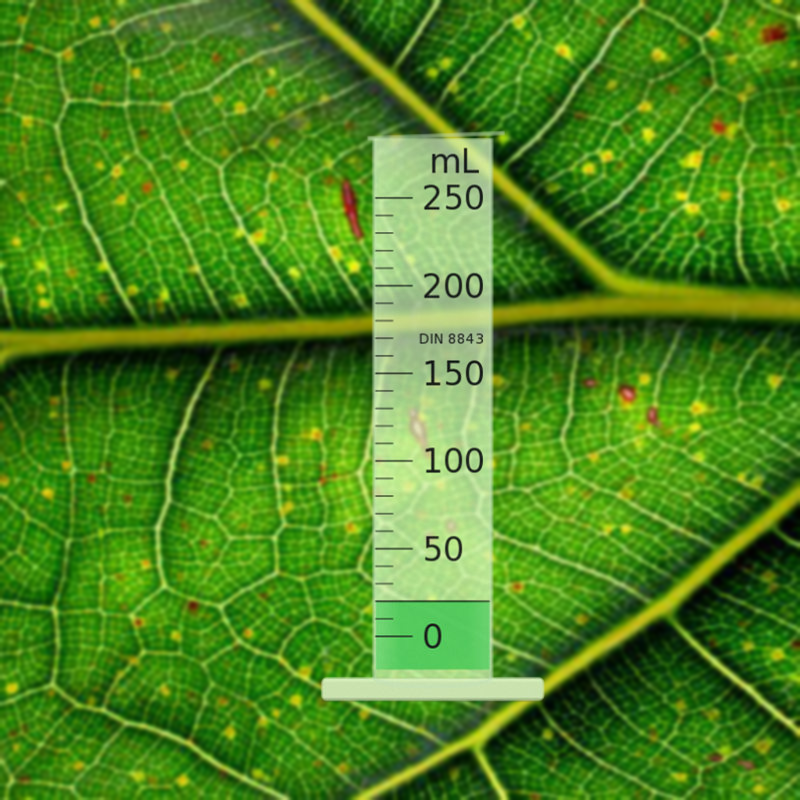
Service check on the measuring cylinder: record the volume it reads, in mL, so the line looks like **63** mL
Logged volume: **20** mL
